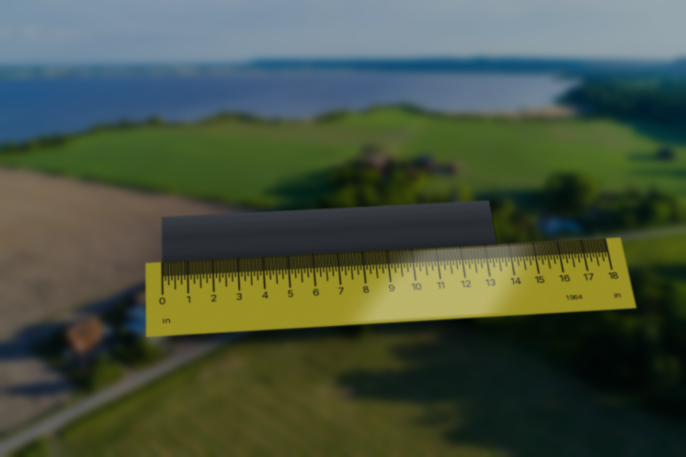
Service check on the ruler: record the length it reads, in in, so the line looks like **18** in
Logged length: **13.5** in
